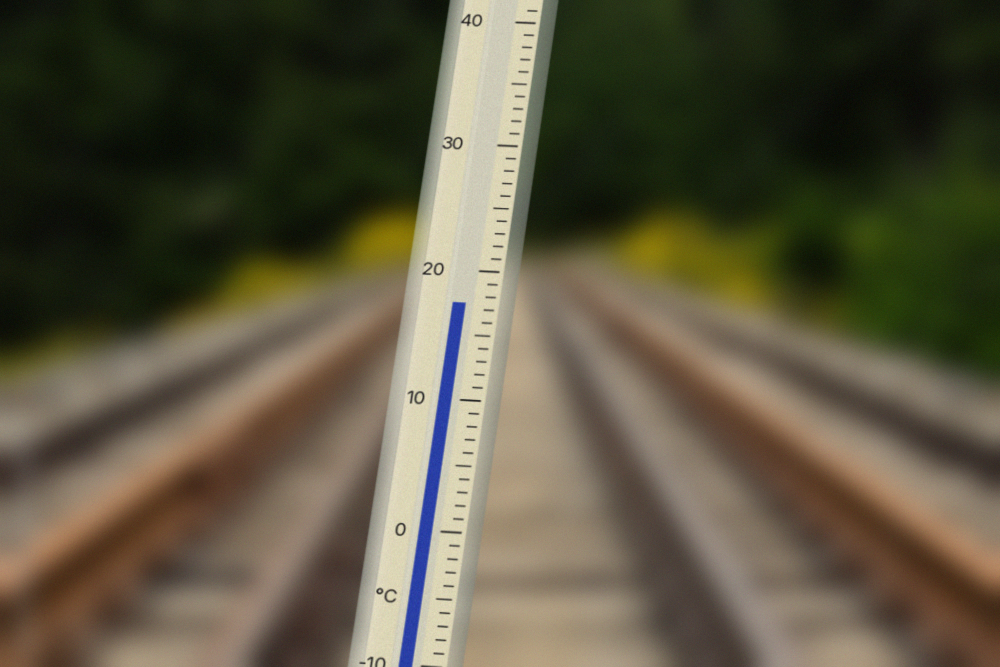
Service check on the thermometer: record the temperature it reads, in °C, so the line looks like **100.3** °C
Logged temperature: **17.5** °C
